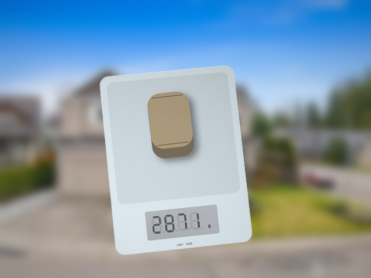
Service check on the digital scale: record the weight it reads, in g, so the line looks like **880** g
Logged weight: **2871** g
